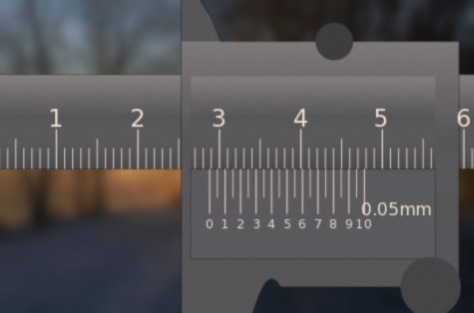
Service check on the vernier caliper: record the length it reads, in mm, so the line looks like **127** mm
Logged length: **28.8** mm
